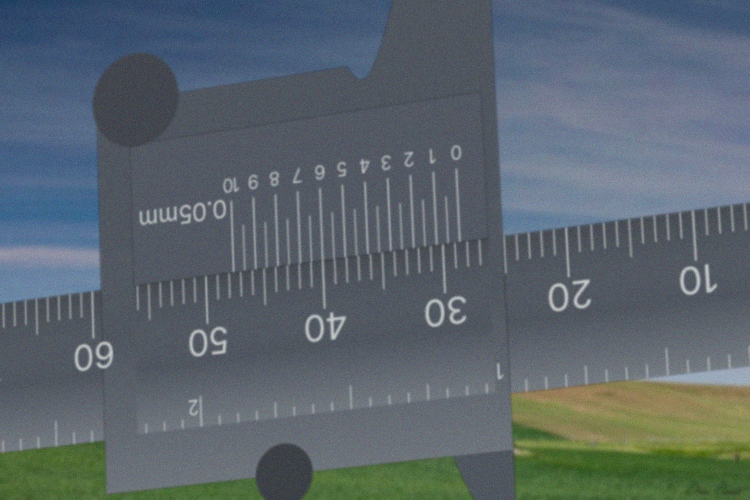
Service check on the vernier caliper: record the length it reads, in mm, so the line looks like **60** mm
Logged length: **28.6** mm
